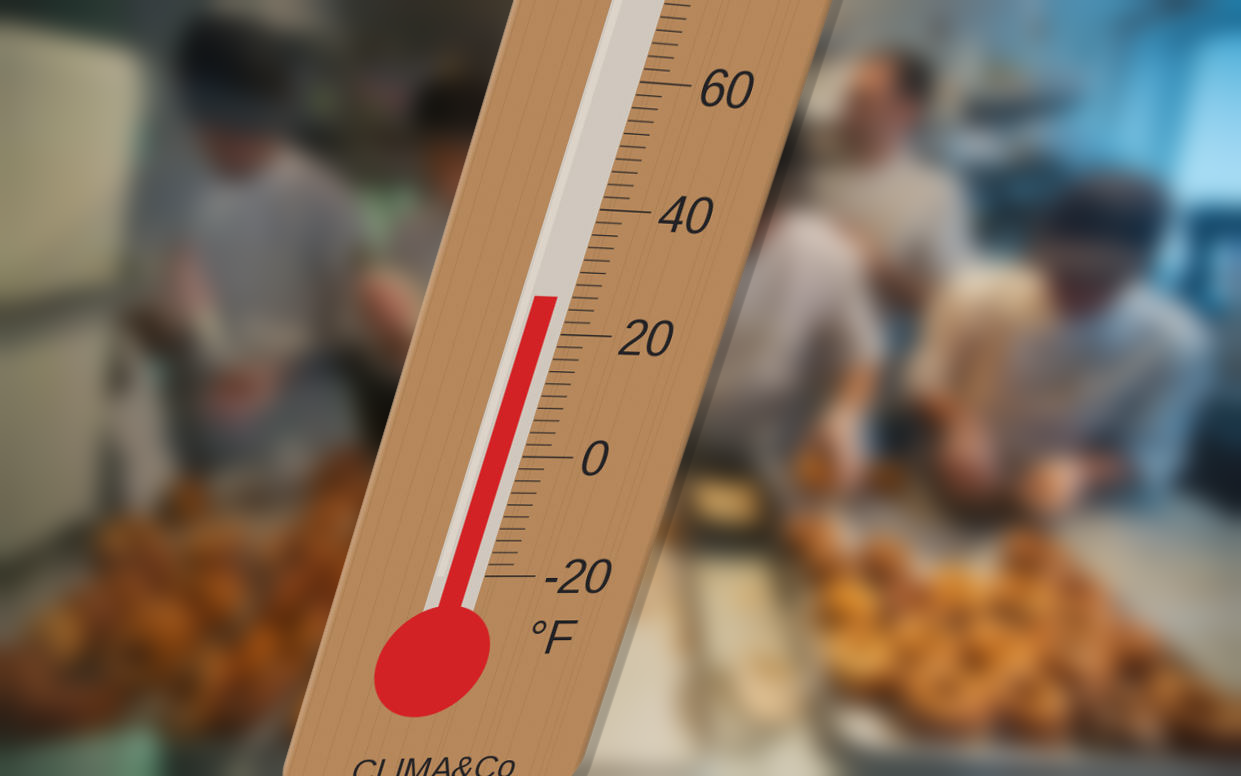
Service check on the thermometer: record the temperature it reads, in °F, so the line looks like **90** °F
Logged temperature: **26** °F
